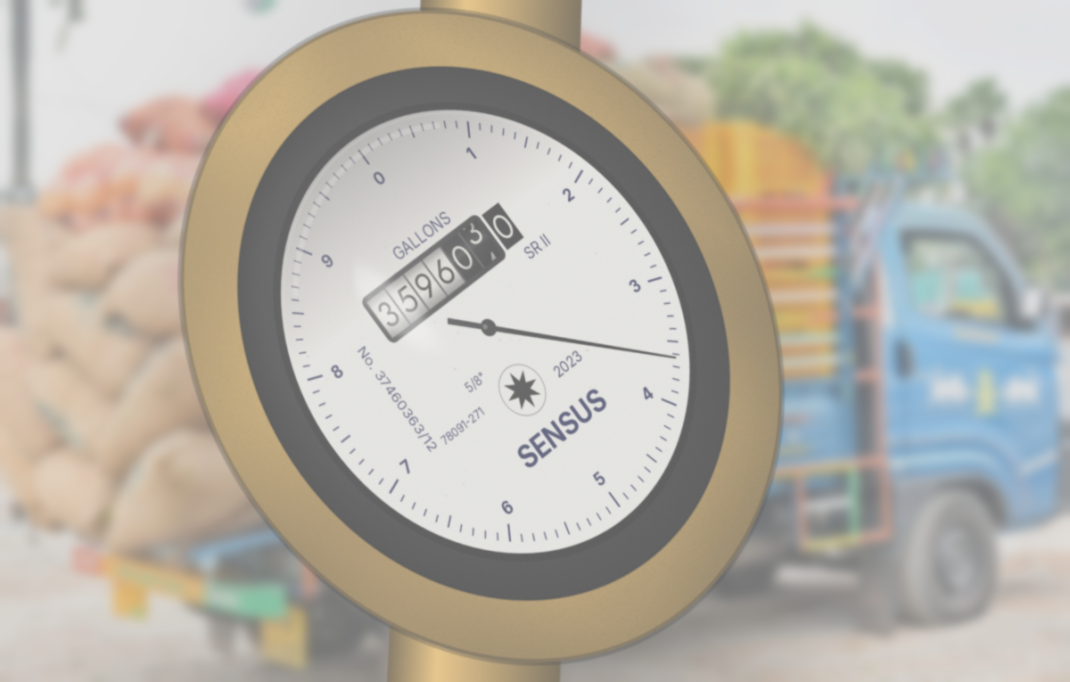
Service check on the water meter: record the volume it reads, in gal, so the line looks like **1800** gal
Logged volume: **3596033.6** gal
